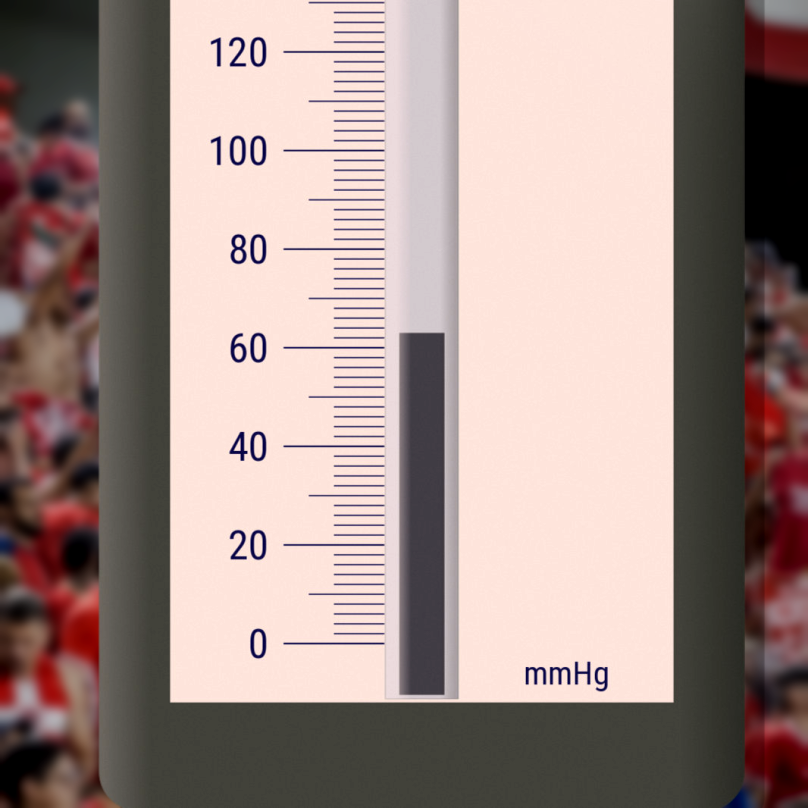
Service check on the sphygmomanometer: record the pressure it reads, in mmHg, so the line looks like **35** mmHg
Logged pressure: **63** mmHg
